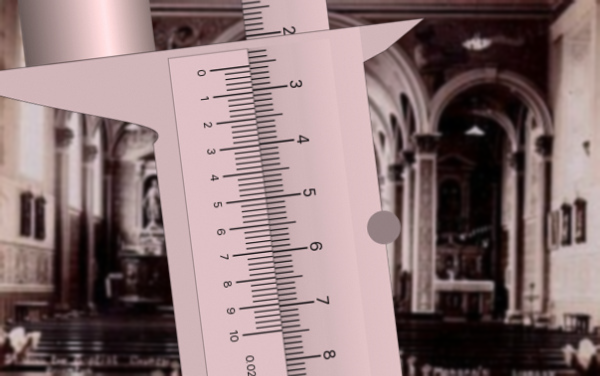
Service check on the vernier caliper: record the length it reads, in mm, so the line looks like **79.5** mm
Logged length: **25.5** mm
